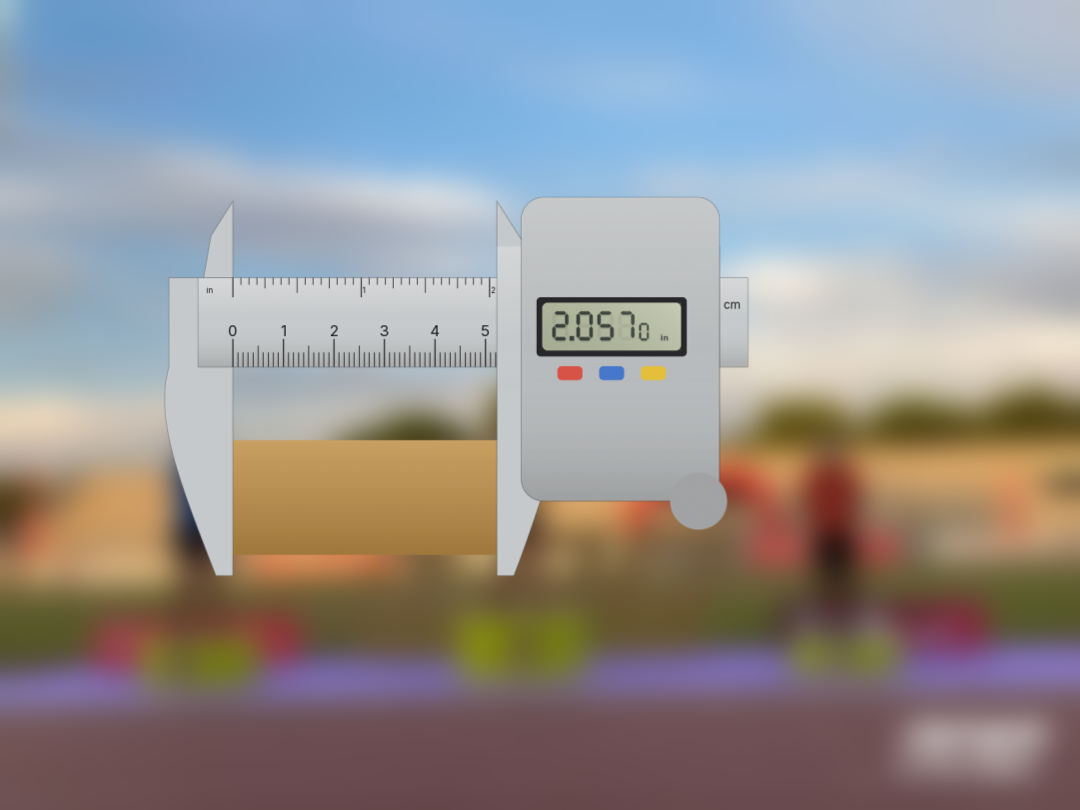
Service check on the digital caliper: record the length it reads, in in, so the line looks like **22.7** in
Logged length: **2.0570** in
